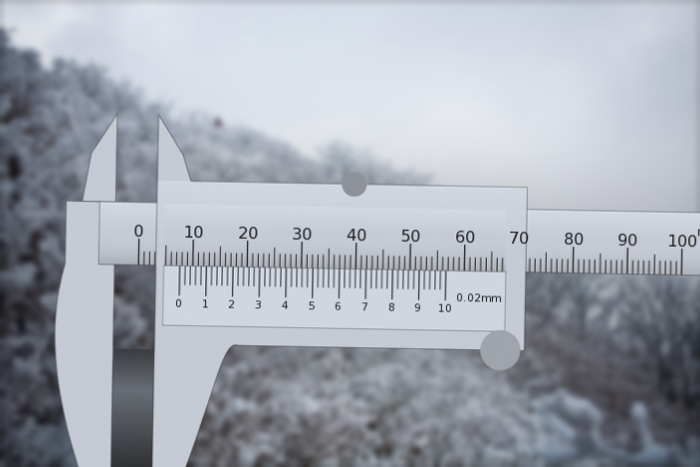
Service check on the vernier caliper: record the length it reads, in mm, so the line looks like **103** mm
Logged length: **7.6** mm
